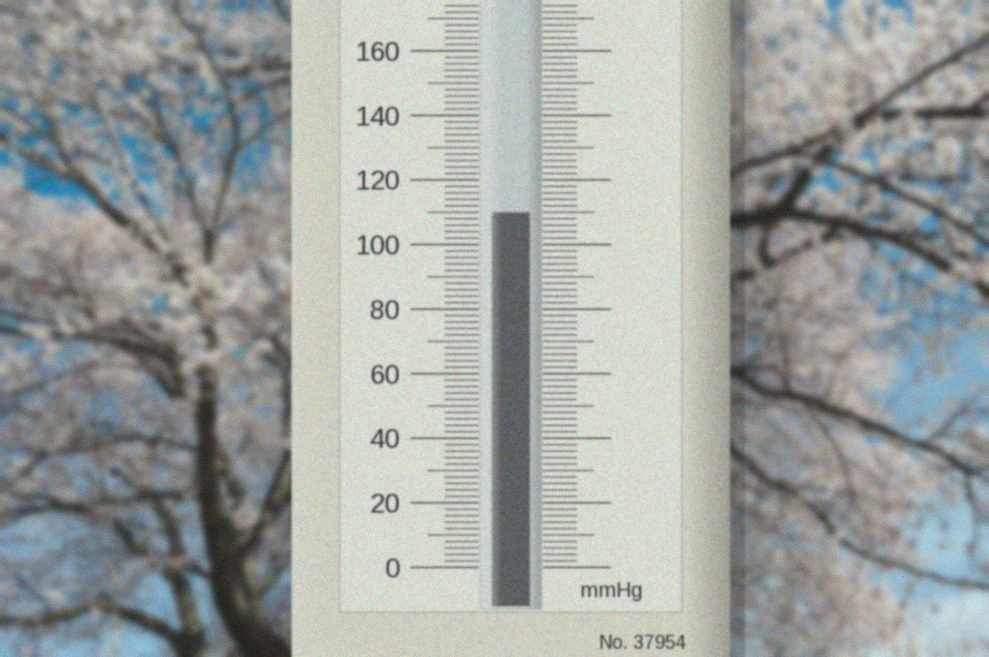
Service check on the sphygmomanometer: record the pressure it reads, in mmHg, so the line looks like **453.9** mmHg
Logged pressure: **110** mmHg
